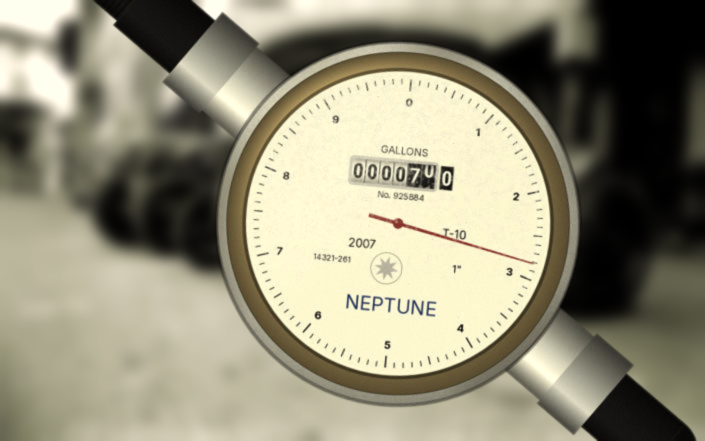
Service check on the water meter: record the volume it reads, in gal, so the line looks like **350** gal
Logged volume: **702.8** gal
